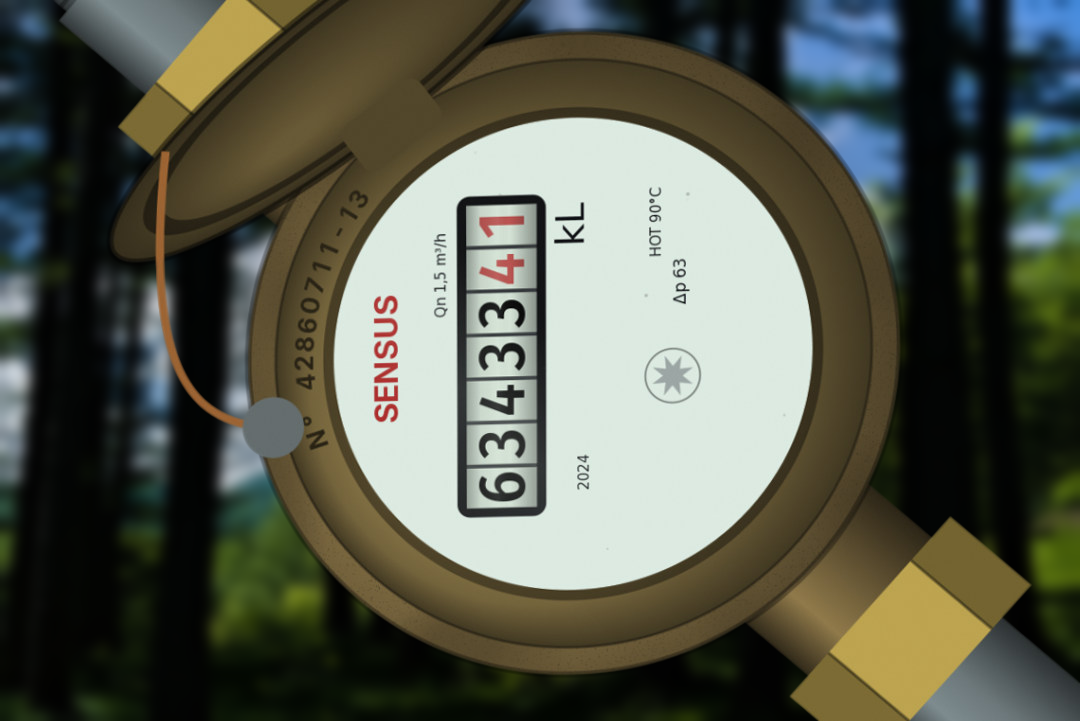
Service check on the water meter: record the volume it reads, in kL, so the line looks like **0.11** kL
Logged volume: **63433.41** kL
